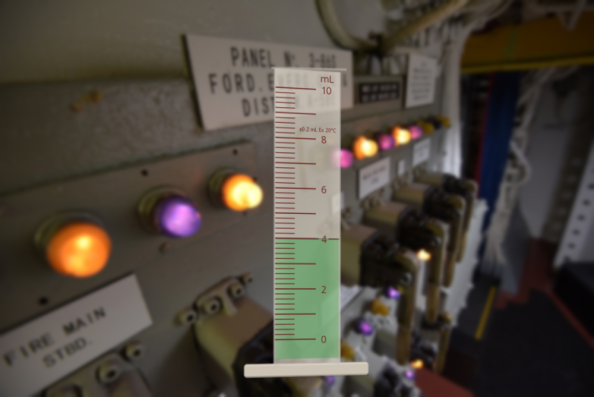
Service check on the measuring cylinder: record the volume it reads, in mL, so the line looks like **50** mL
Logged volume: **4** mL
